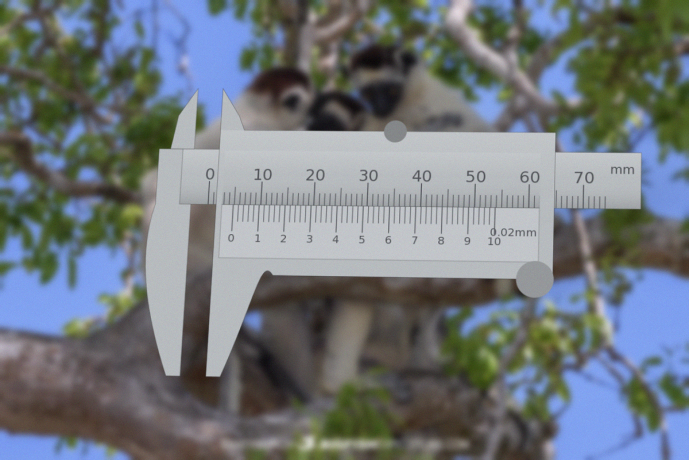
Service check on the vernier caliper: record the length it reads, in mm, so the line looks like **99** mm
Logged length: **4.8** mm
